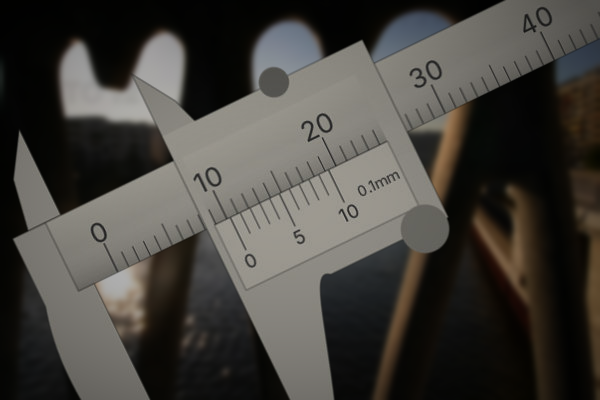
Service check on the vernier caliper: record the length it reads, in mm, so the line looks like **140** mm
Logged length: **10.3** mm
